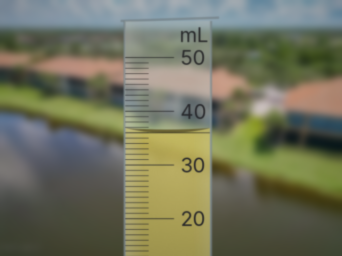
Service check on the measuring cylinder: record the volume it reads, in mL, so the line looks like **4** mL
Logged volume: **36** mL
